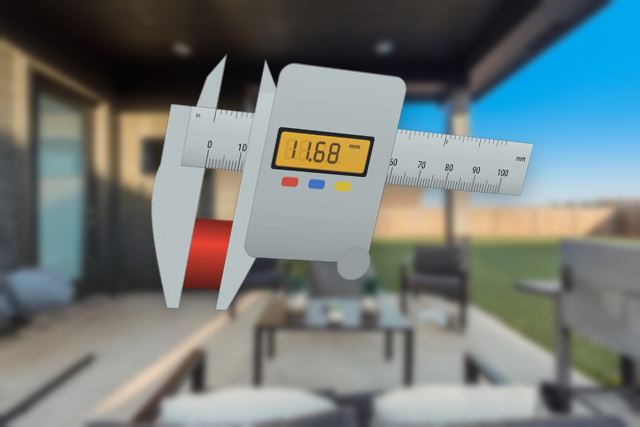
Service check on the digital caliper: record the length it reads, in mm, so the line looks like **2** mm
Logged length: **11.68** mm
